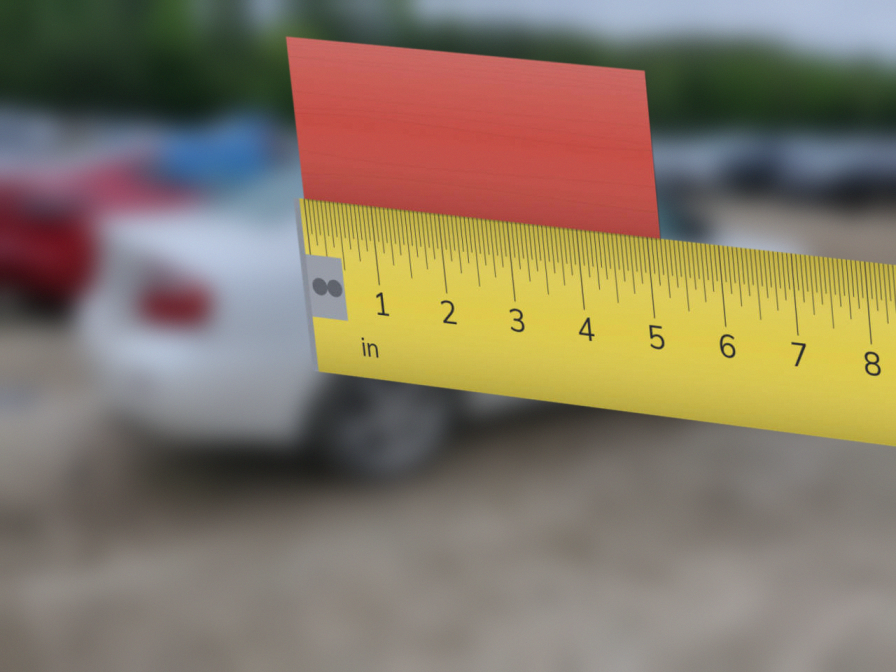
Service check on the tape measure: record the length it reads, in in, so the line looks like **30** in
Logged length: **5.1875** in
